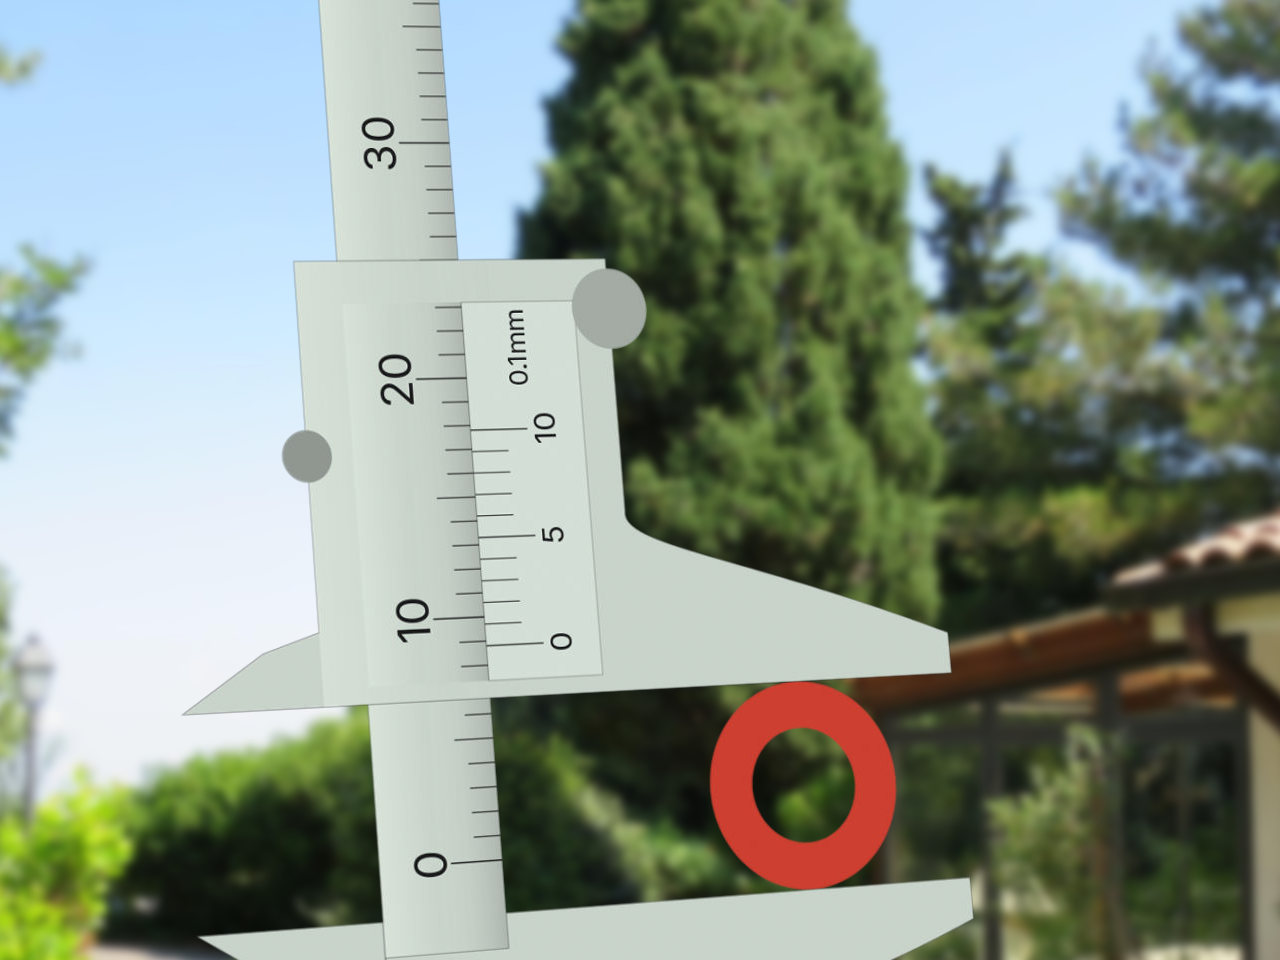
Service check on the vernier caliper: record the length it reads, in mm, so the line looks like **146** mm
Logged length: **8.8** mm
